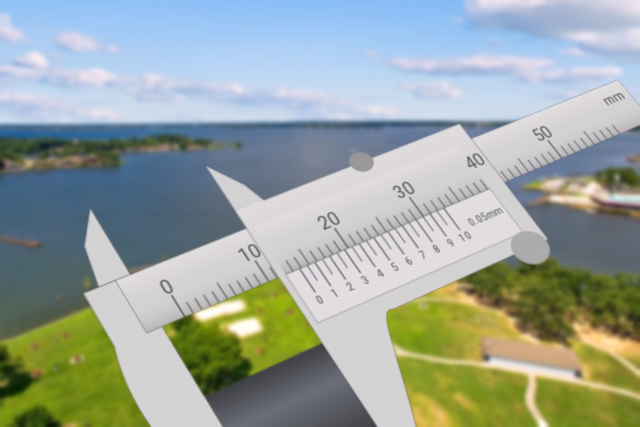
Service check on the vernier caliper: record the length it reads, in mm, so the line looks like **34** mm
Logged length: **13.8** mm
